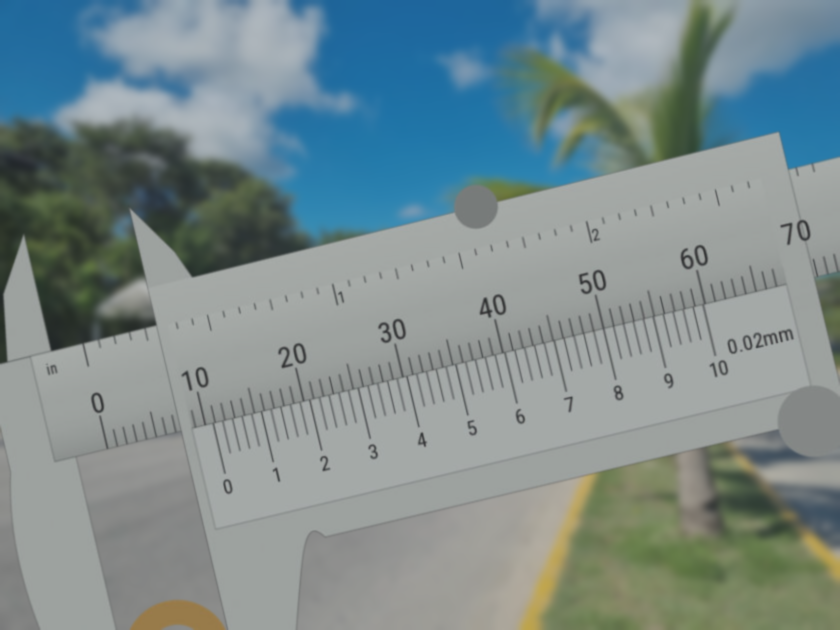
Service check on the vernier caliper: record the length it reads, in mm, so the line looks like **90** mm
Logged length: **10.8** mm
